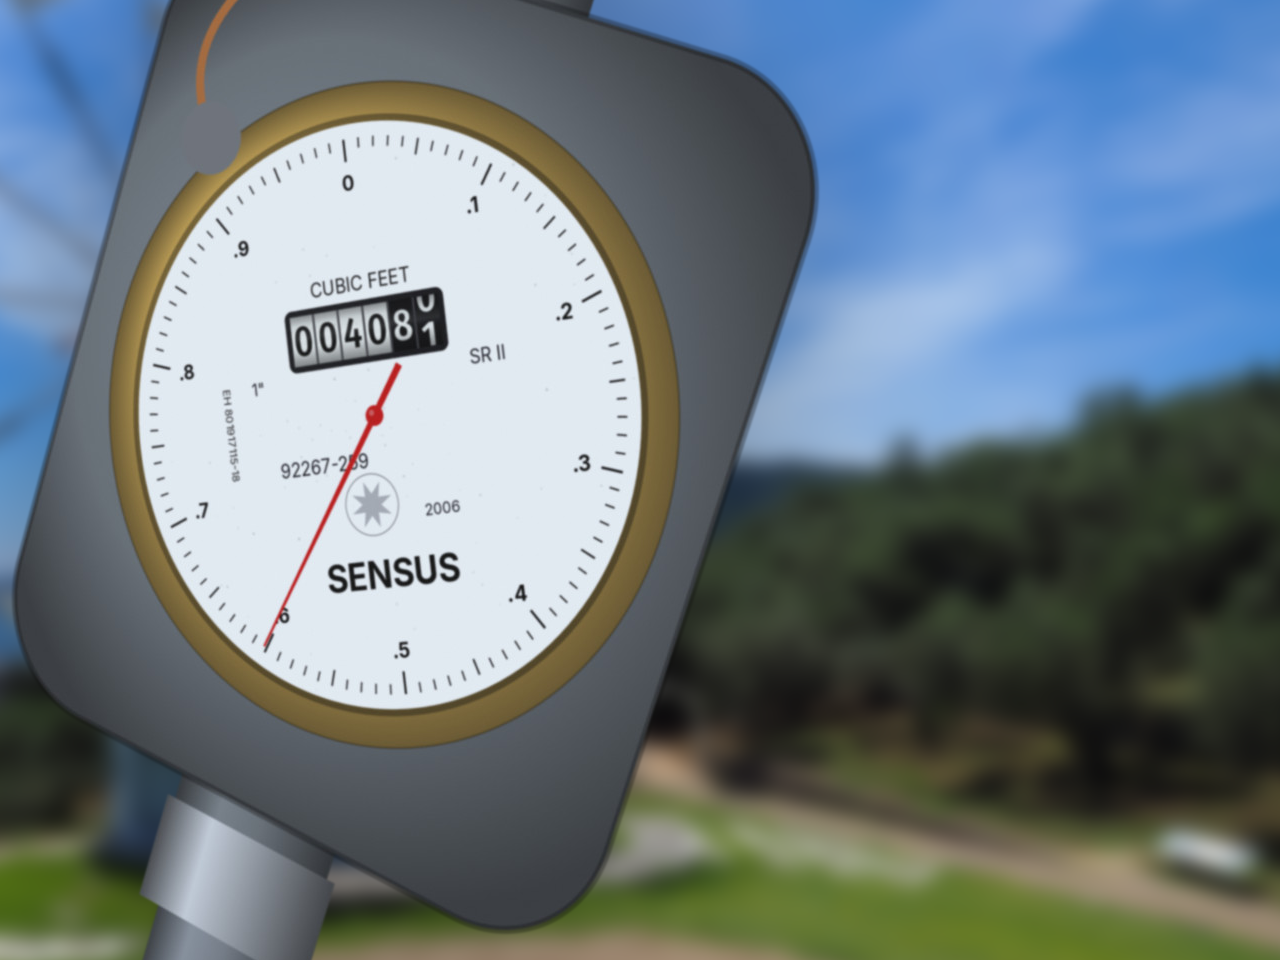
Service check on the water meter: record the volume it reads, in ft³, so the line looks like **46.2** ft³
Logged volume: **4080.60** ft³
